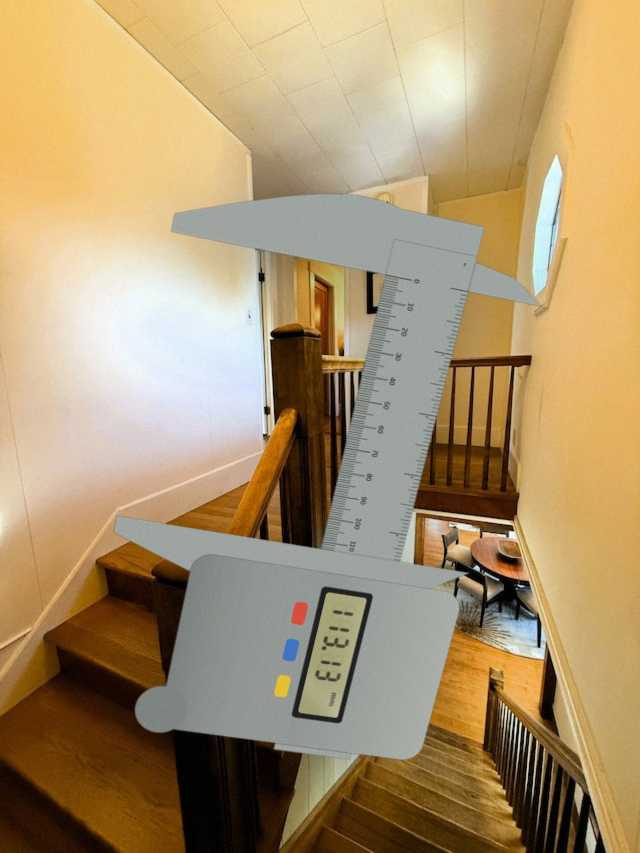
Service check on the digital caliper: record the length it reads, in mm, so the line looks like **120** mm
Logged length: **113.13** mm
